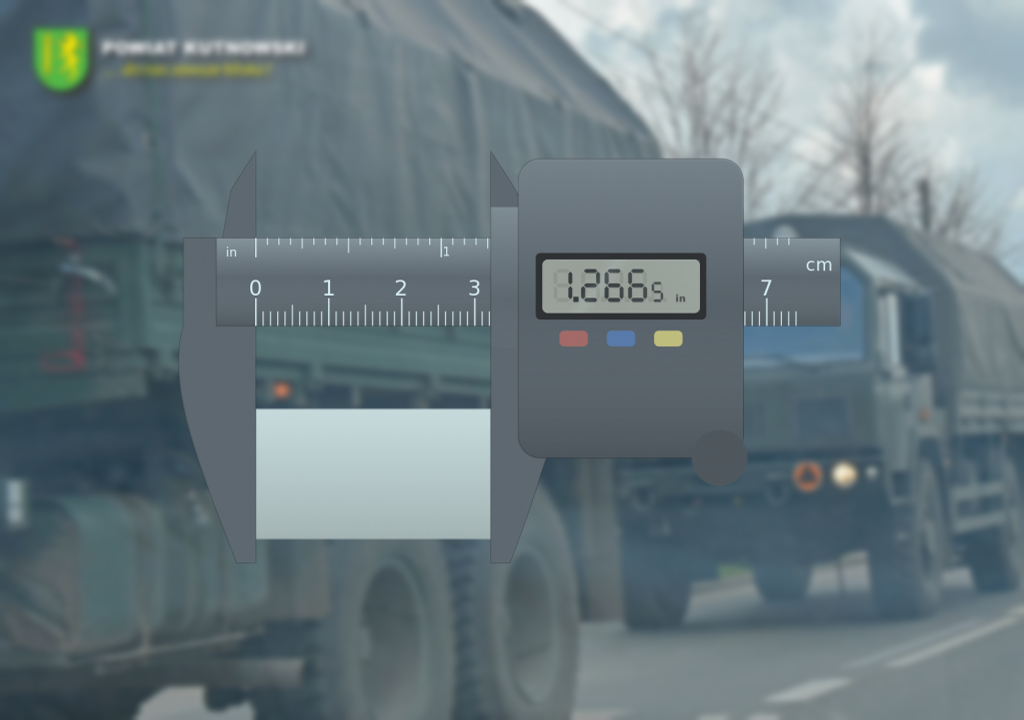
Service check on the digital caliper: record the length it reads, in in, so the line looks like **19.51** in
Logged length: **1.2665** in
